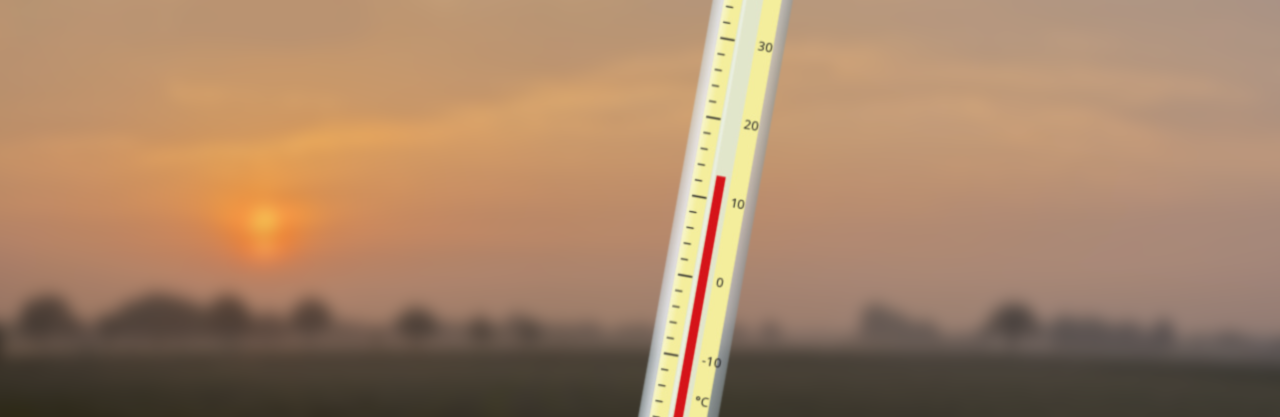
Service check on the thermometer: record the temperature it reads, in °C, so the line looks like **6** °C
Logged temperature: **13** °C
